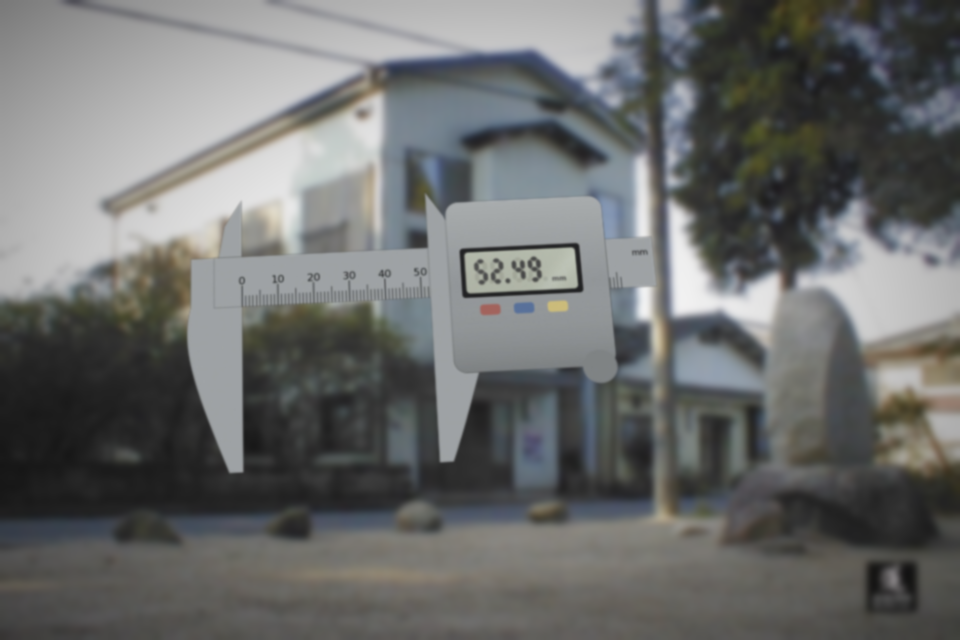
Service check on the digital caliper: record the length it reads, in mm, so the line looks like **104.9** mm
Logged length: **52.49** mm
